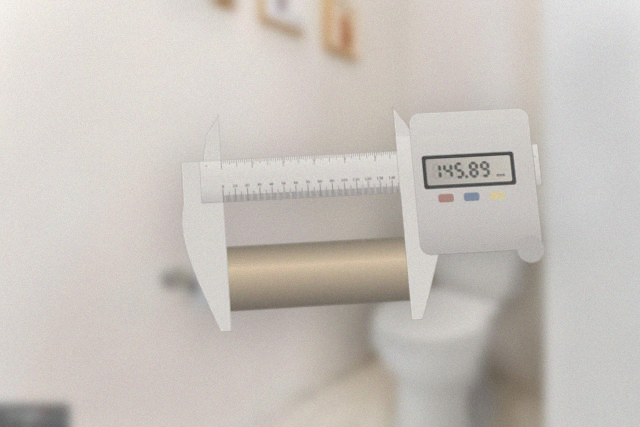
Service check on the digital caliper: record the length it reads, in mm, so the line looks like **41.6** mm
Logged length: **145.89** mm
